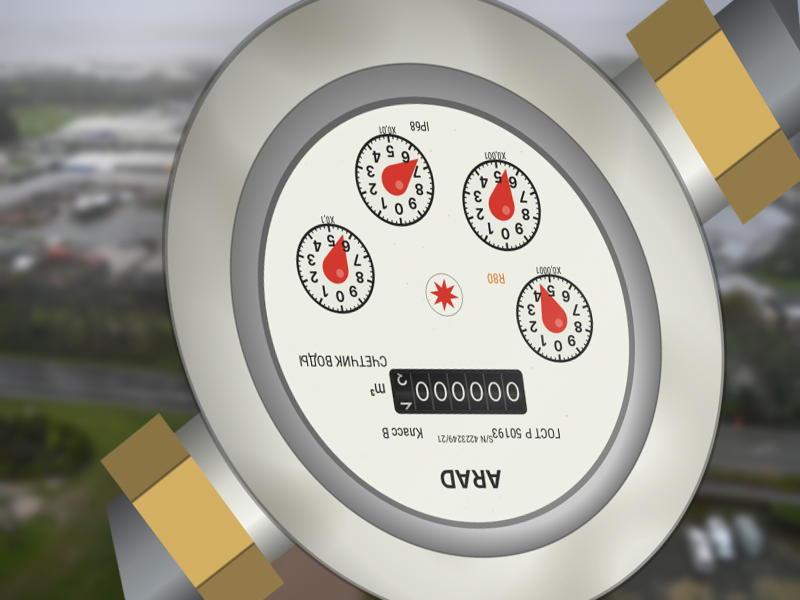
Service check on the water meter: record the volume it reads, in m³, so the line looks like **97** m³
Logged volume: **2.5654** m³
